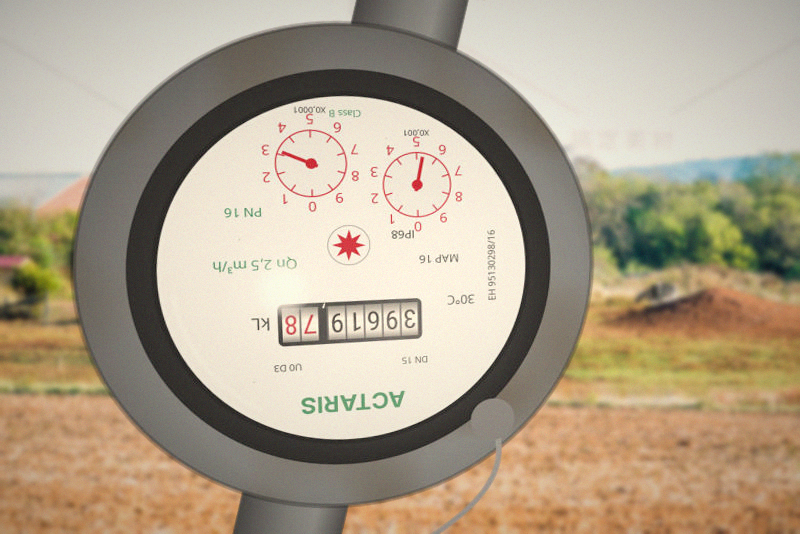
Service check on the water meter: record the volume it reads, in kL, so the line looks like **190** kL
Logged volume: **39619.7853** kL
